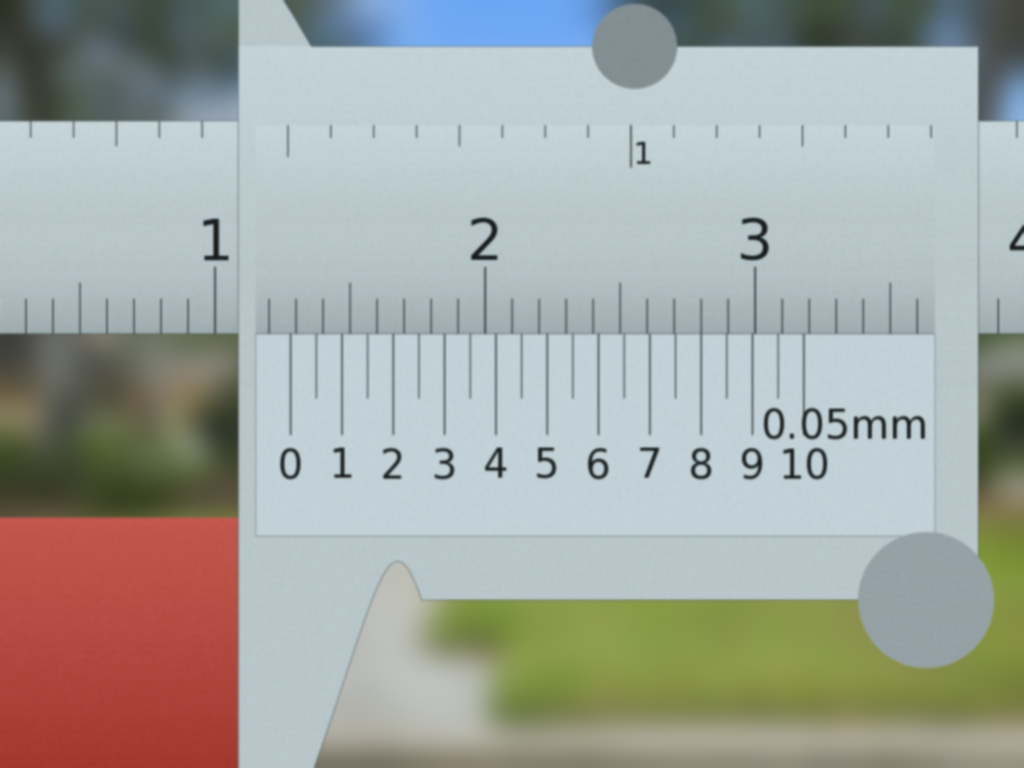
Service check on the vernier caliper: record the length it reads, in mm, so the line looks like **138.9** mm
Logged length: **12.8** mm
